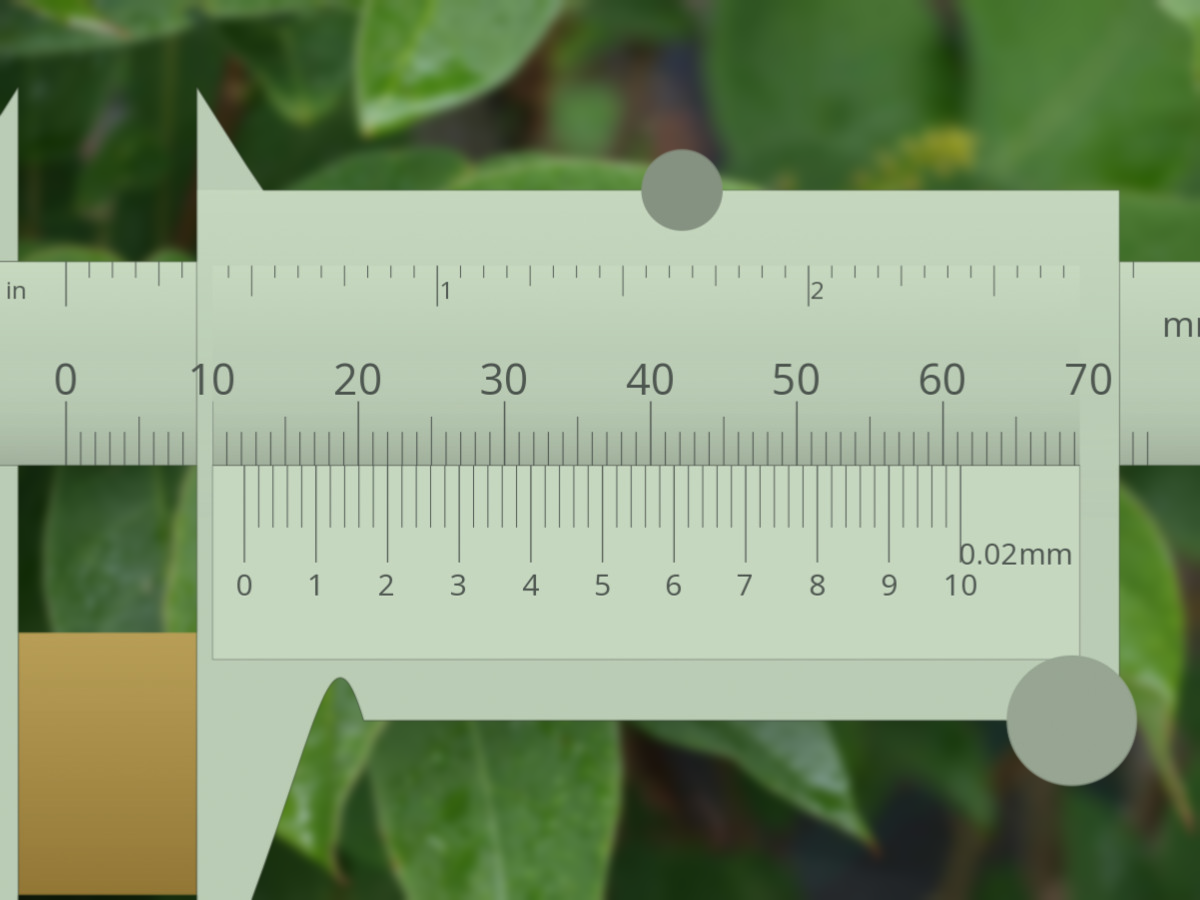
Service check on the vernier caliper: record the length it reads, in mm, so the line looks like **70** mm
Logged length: **12.2** mm
